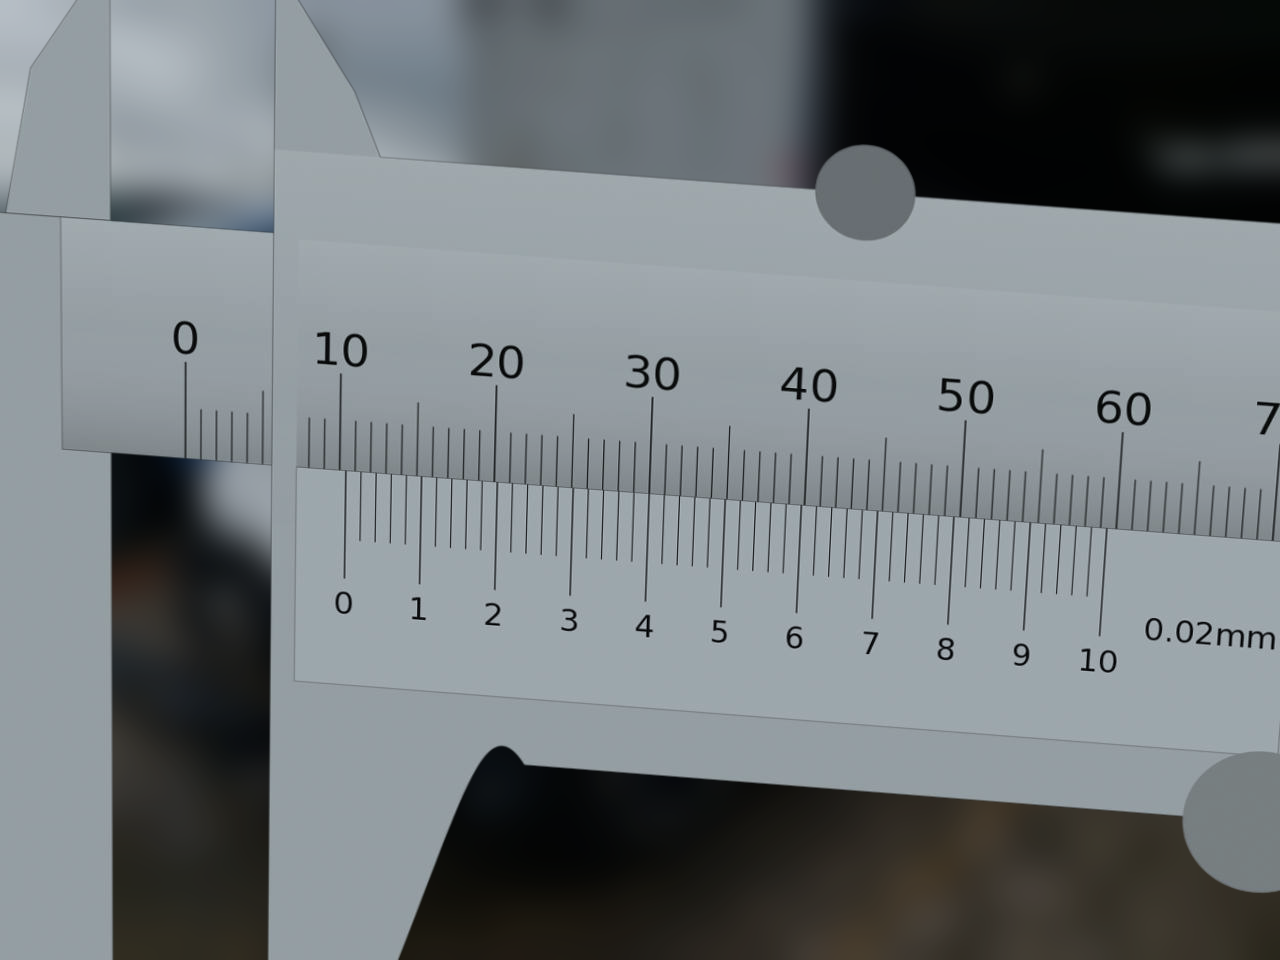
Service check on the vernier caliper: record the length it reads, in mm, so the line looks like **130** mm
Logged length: **10.4** mm
